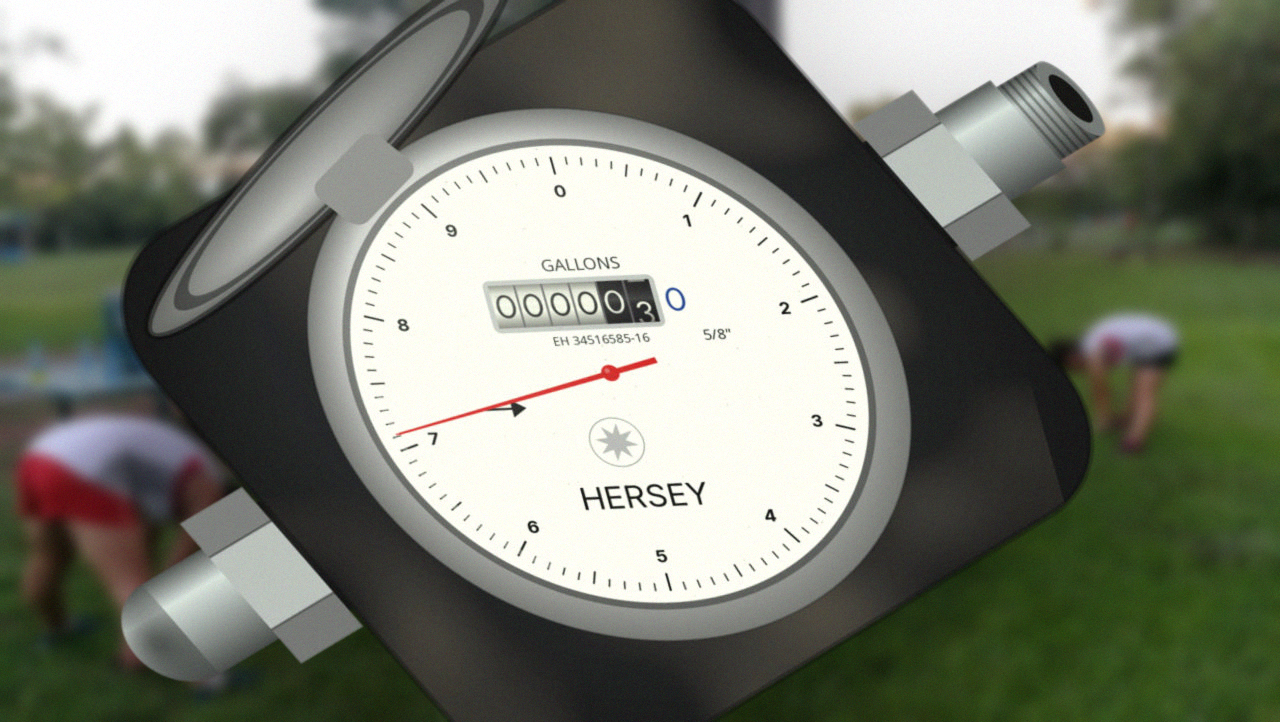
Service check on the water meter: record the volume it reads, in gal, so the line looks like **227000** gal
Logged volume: **27.1** gal
